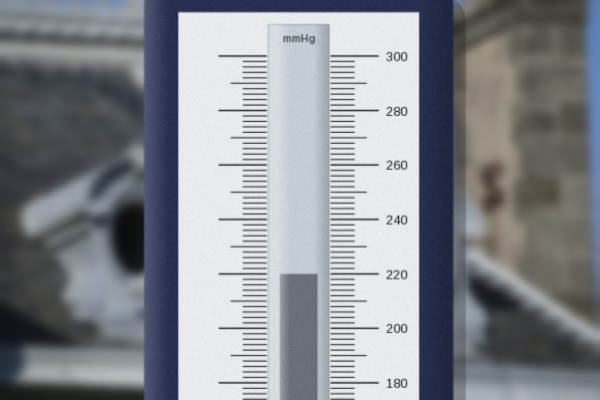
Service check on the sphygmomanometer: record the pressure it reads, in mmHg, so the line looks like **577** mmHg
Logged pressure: **220** mmHg
